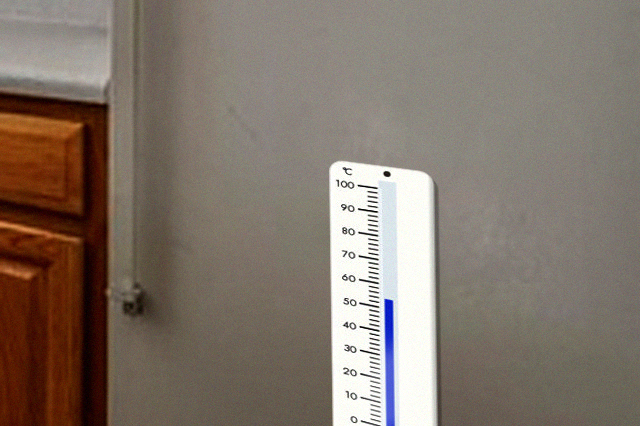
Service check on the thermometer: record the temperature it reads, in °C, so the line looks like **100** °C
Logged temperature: **54** °C
